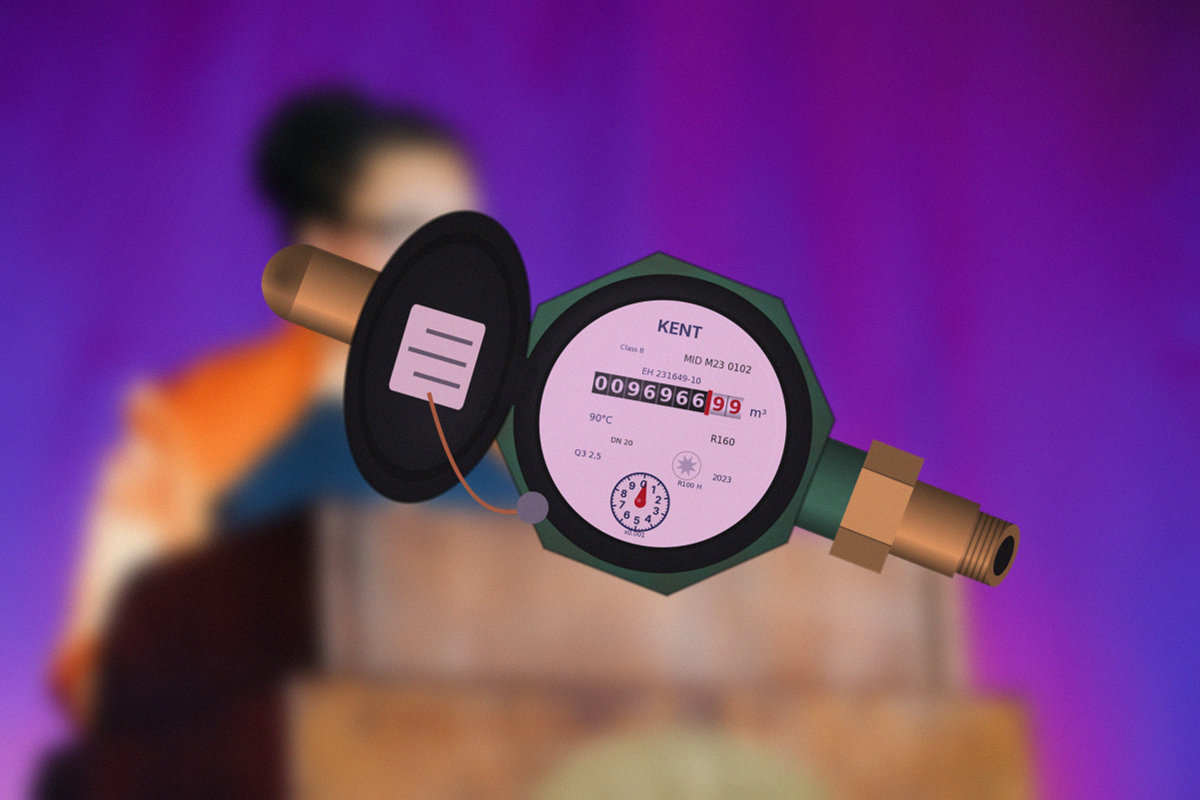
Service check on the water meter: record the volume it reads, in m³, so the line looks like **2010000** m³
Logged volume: **96966.990** m³
